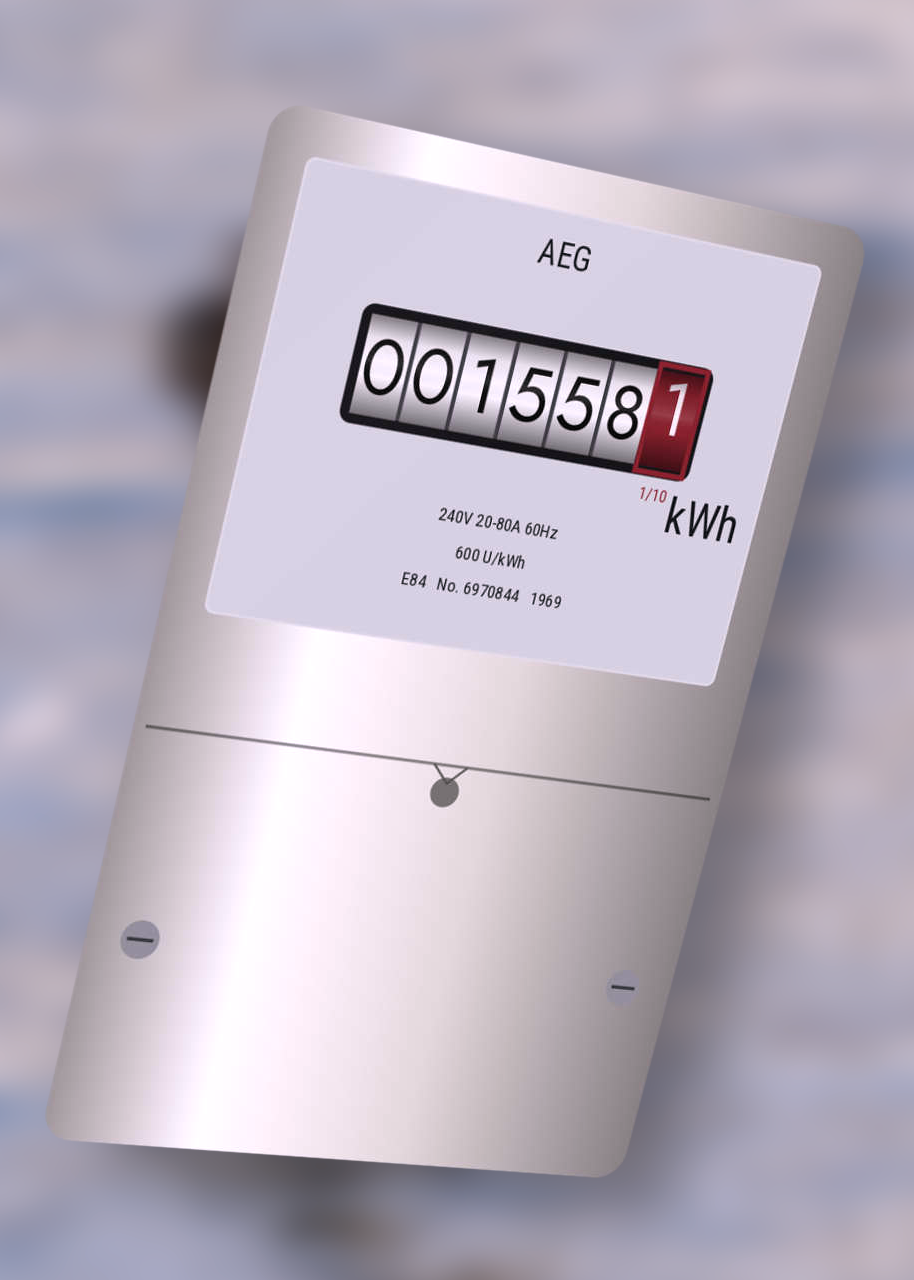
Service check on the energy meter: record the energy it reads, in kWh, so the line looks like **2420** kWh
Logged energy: **1558.1** kWh
